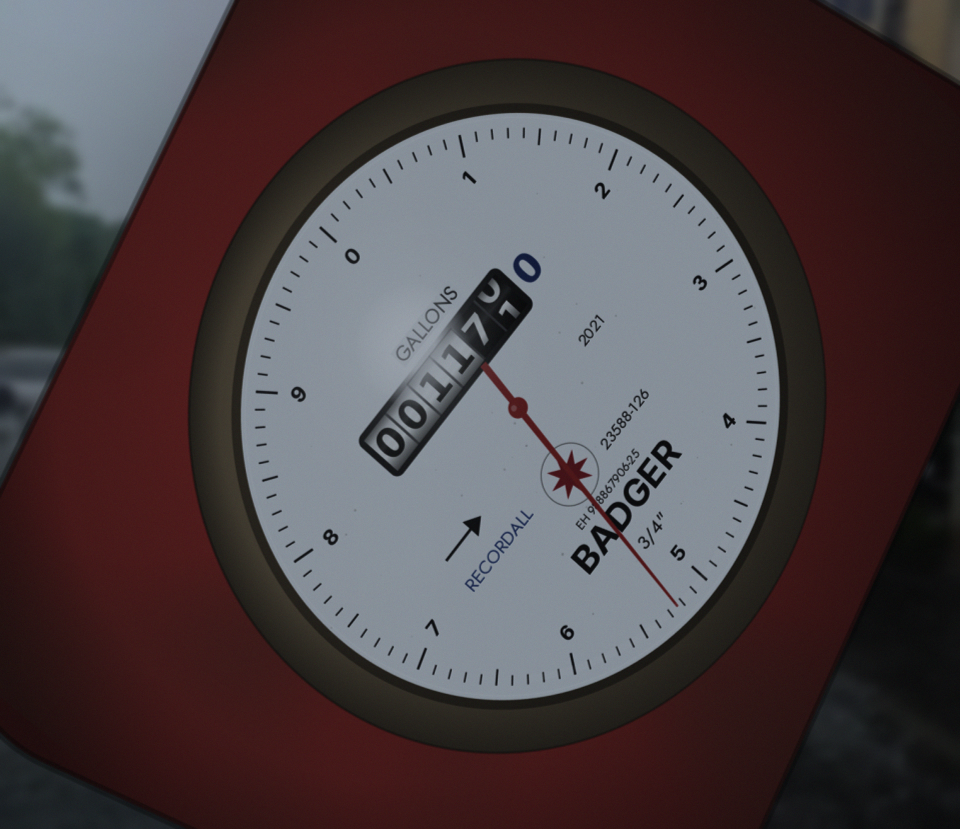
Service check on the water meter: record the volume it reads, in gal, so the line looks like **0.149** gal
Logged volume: **11705.2** gal
